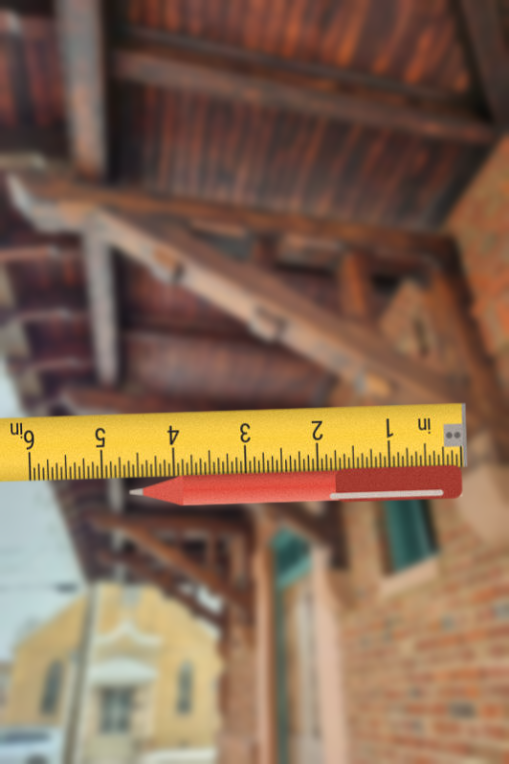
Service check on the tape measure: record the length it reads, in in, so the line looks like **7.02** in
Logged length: **4.625** in
